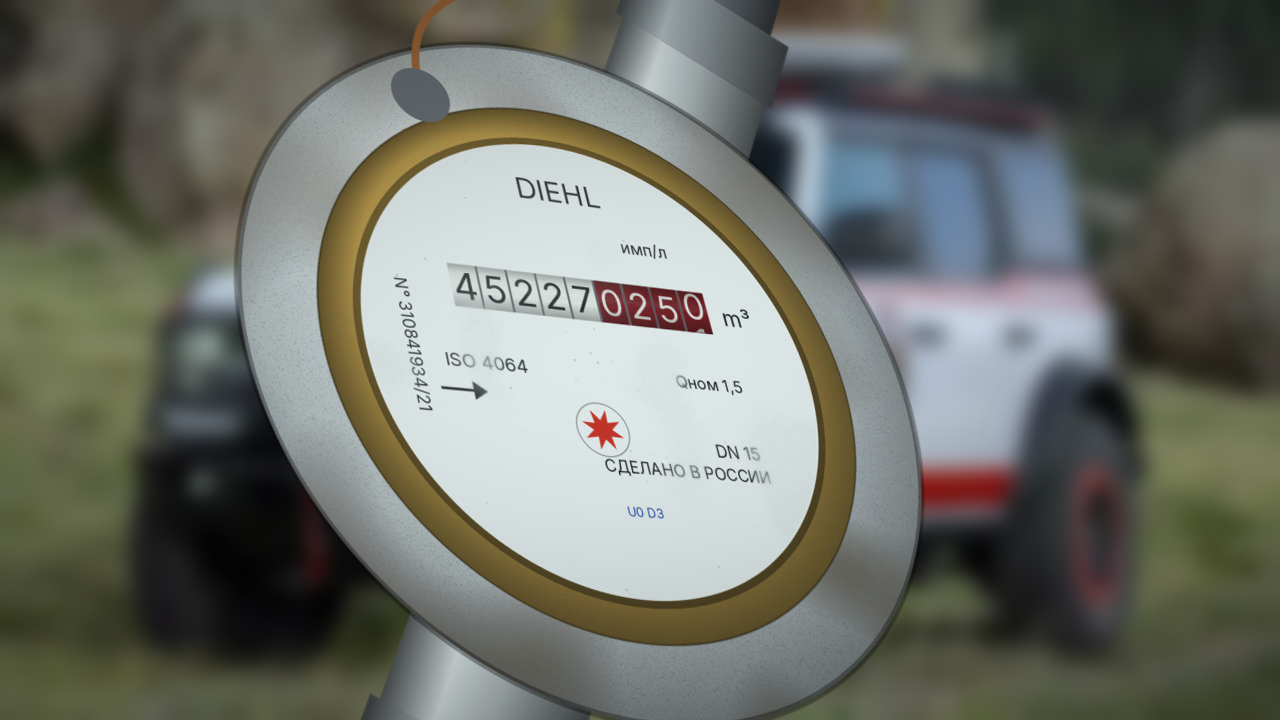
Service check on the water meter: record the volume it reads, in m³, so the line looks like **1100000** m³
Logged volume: **45227.0250** m³
